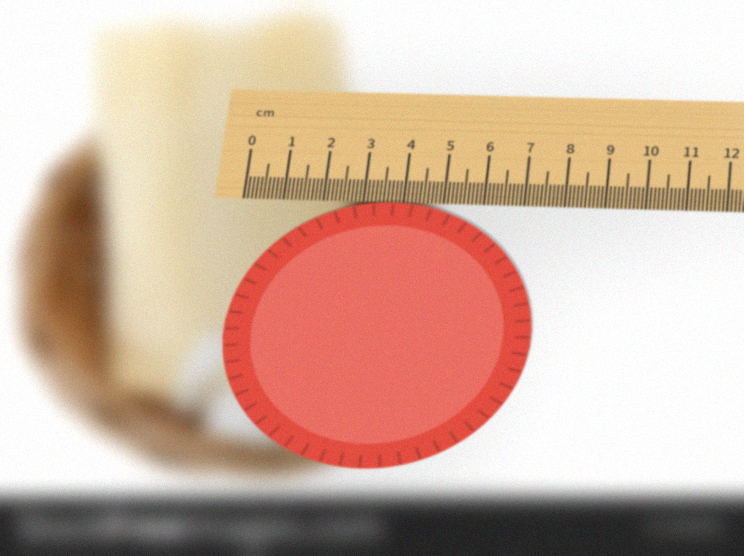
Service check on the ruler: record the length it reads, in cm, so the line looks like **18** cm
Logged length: **7.5** cm
